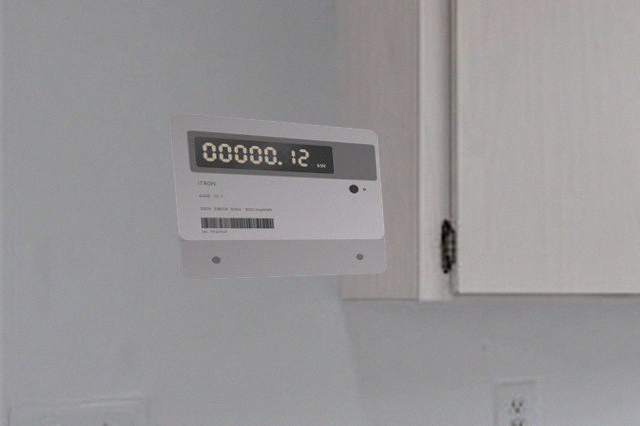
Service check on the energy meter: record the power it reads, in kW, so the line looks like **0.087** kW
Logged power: **0.12** kW
